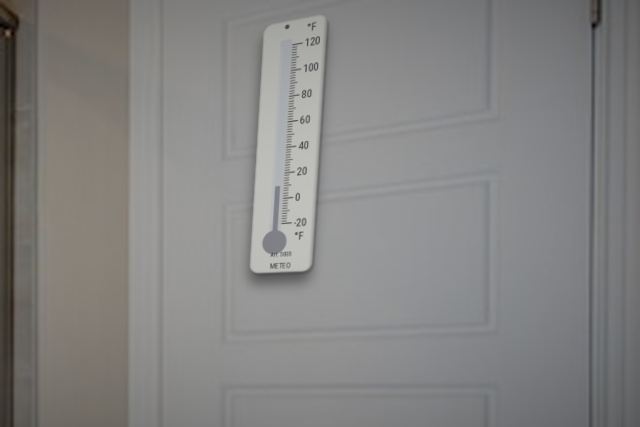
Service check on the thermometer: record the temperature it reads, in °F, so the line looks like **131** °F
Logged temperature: **10** °F
